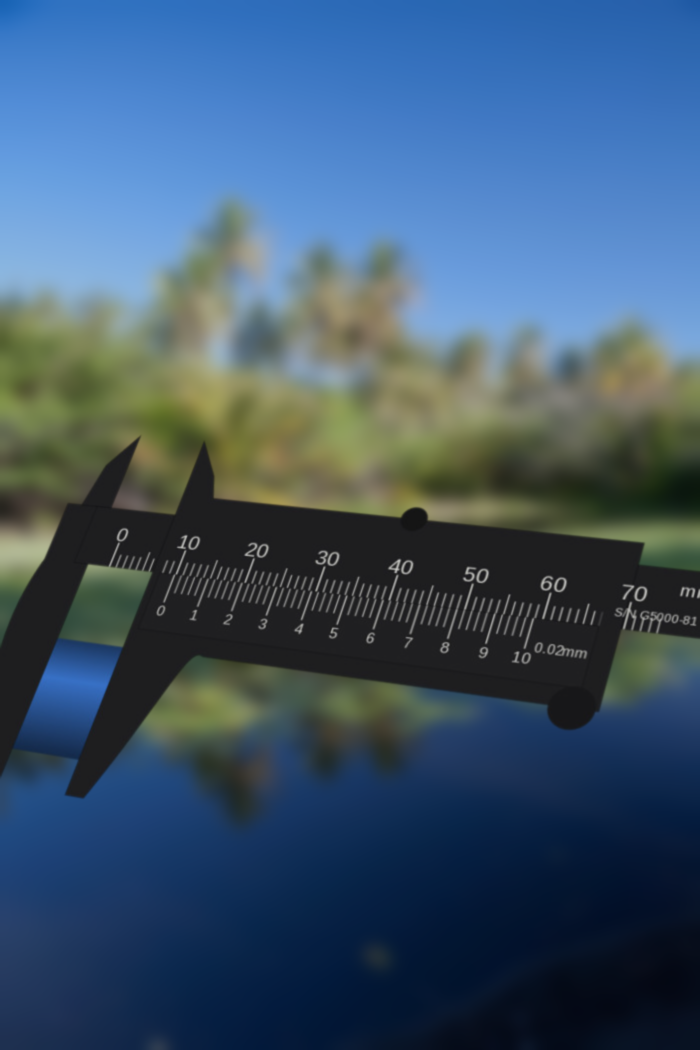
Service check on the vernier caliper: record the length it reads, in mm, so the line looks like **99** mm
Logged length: **9.8** mm
